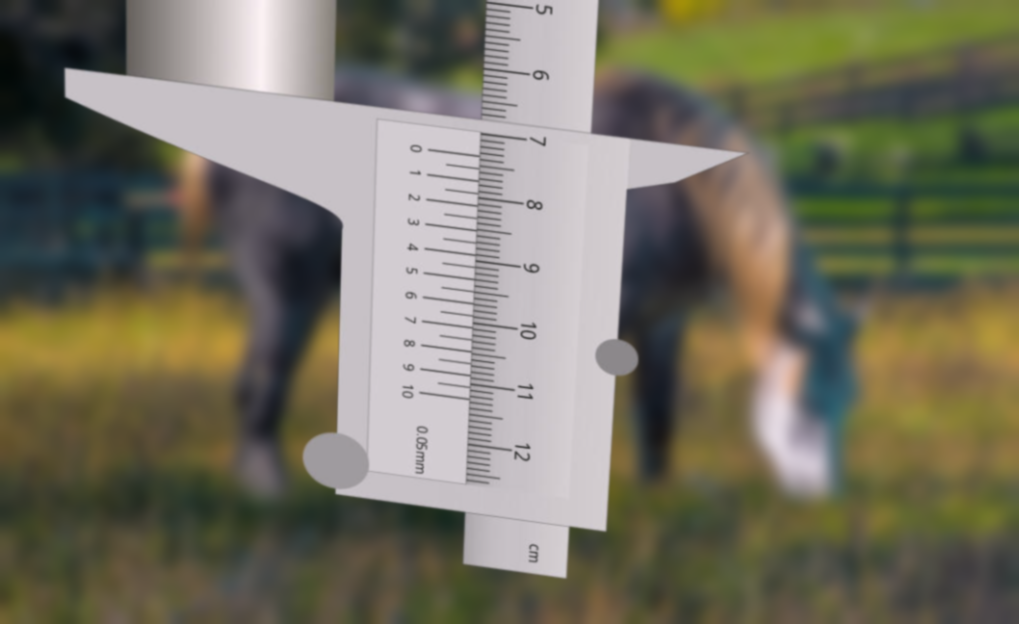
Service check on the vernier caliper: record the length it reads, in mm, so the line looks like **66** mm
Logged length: **73.5** mm
